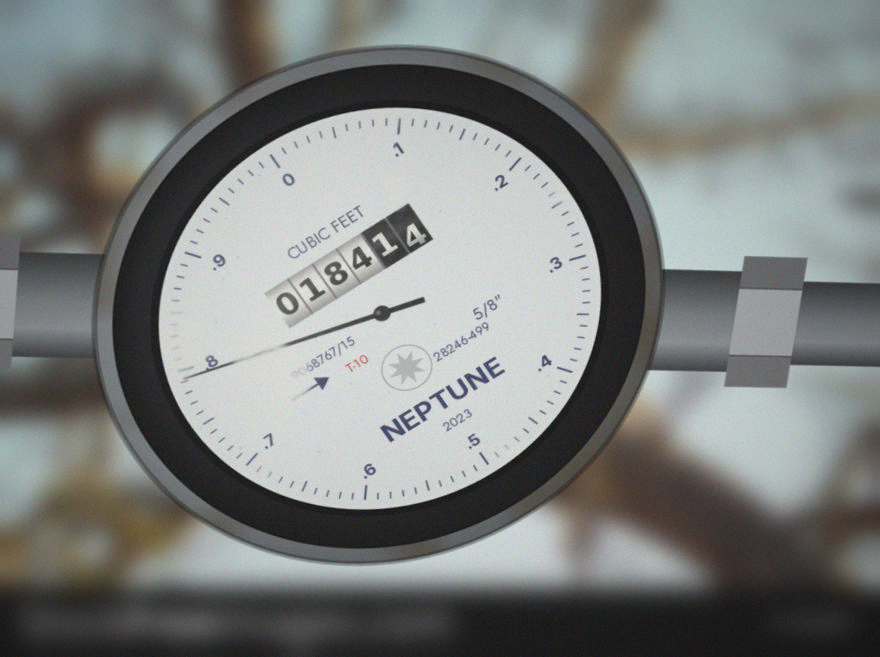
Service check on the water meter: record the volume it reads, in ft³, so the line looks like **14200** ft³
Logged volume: **18413.79** ft³
